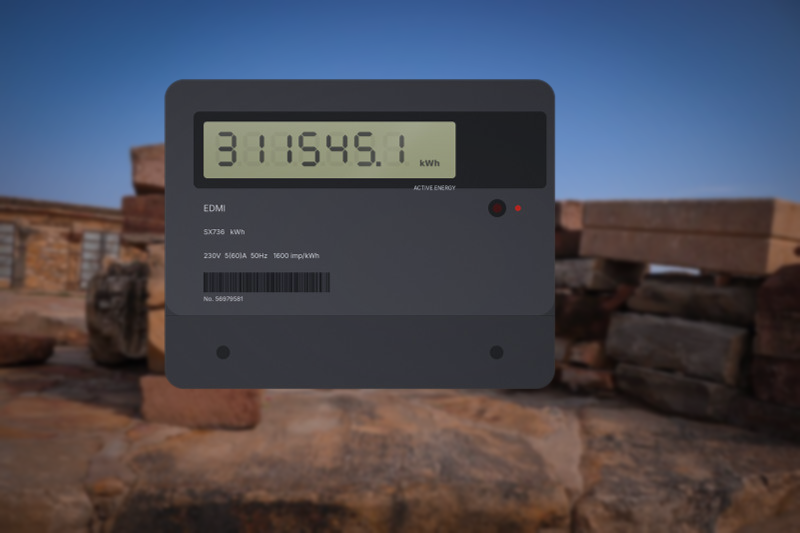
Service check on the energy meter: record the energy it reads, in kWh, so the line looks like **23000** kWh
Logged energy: **311545.1** kWh
